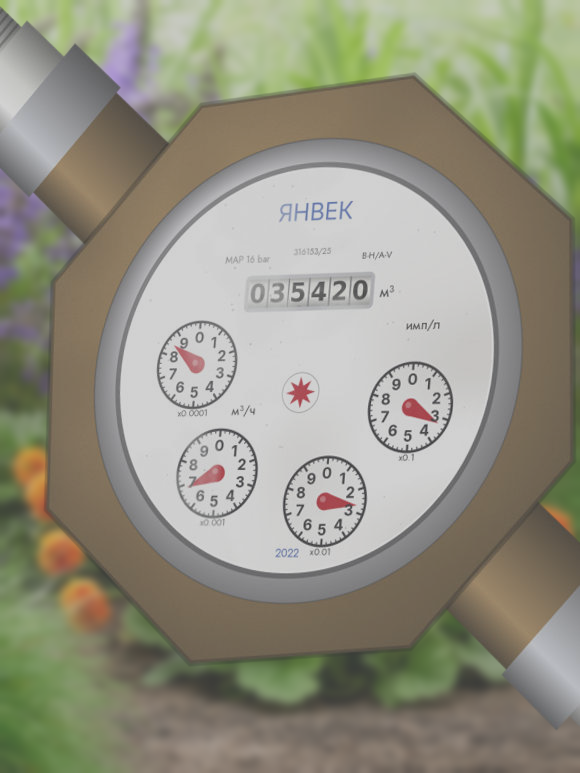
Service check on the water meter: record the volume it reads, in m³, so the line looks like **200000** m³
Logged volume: **35420.3268** m³
